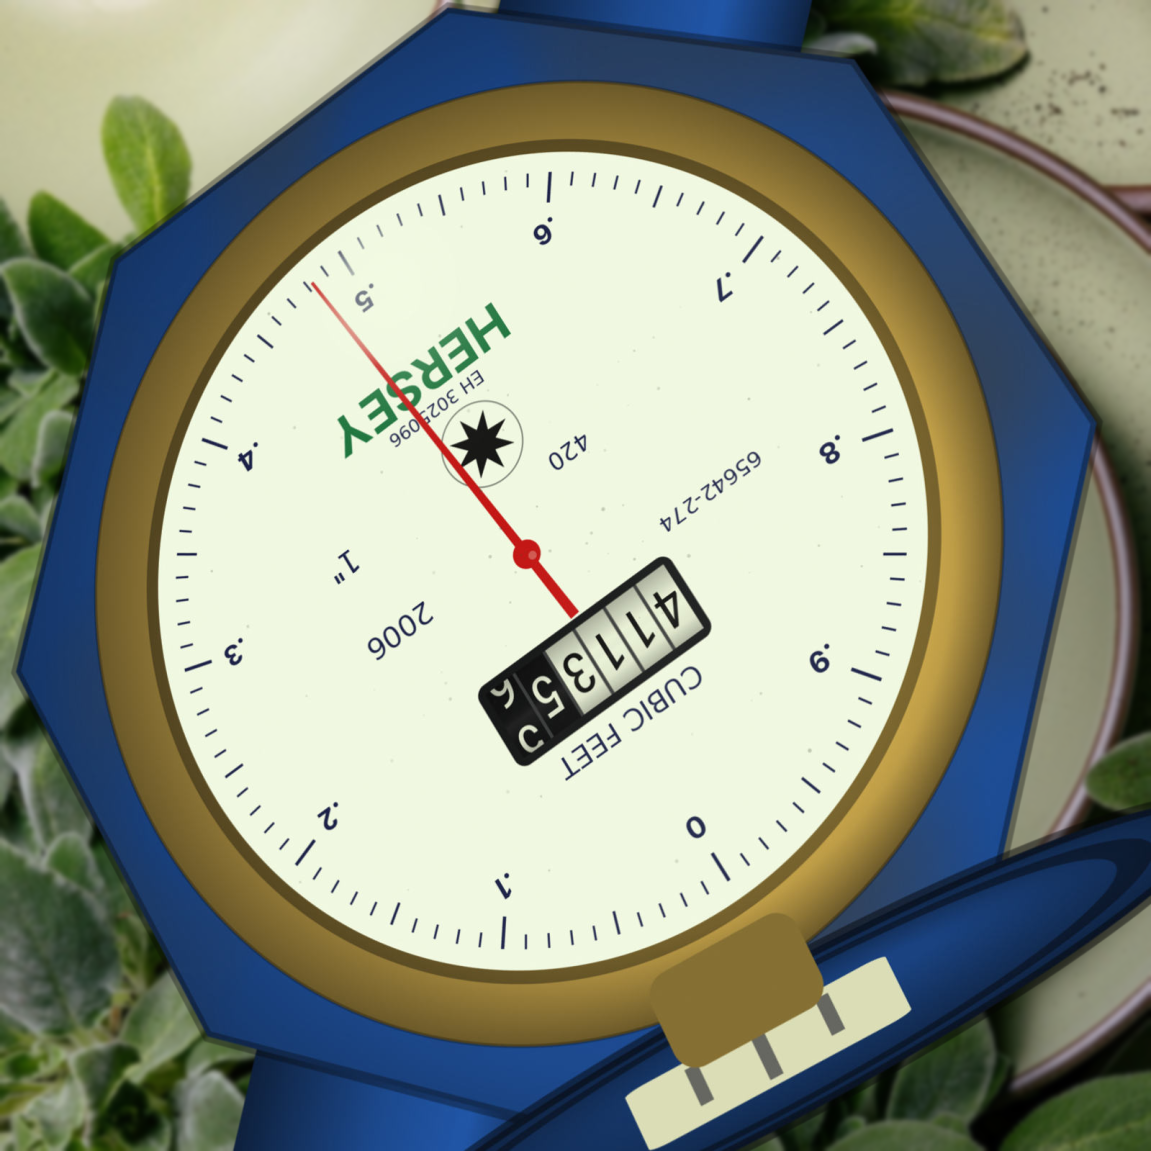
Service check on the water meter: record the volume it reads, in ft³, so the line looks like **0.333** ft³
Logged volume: **411355.48** ft³
